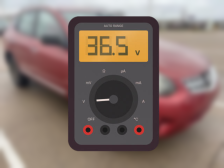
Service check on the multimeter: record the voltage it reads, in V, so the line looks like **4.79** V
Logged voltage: **36.5** V
